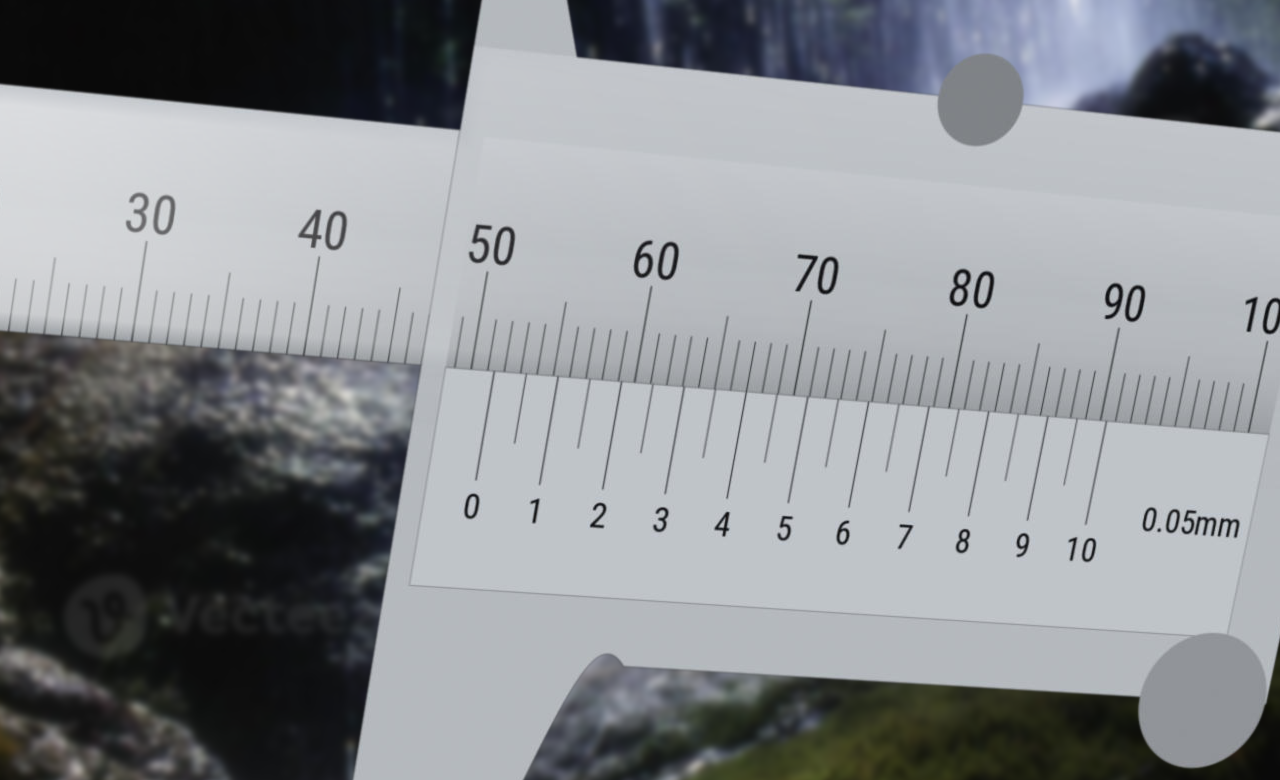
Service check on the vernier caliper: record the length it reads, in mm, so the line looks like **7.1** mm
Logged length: **51.4** mm
